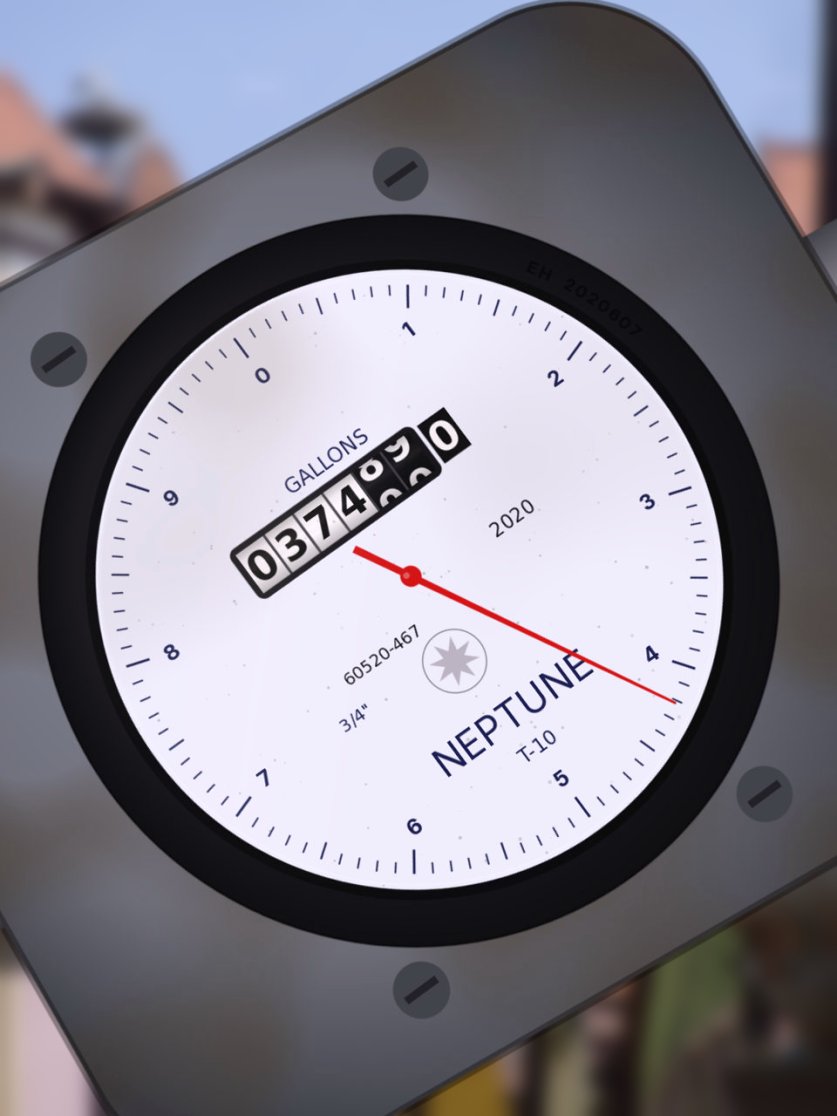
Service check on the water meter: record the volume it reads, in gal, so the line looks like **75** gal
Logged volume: **374894.2** gal
